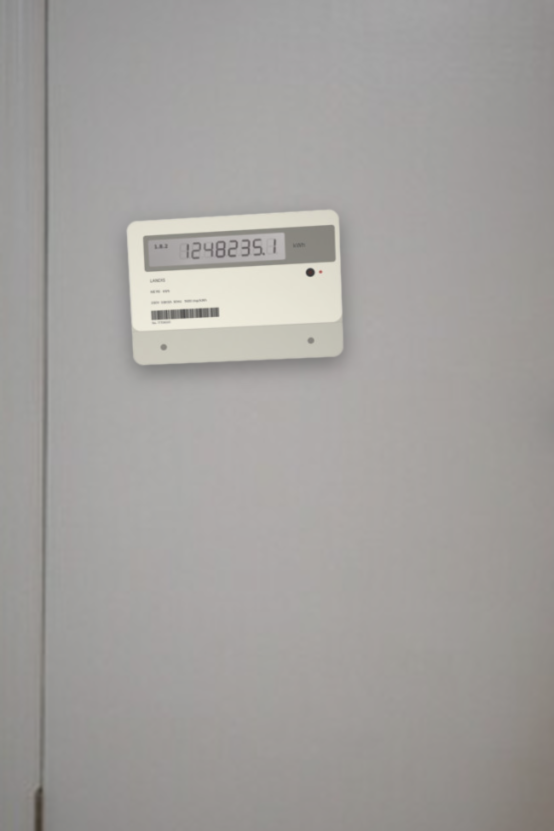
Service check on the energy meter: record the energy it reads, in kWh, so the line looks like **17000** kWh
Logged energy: **1248235.1** kWh
